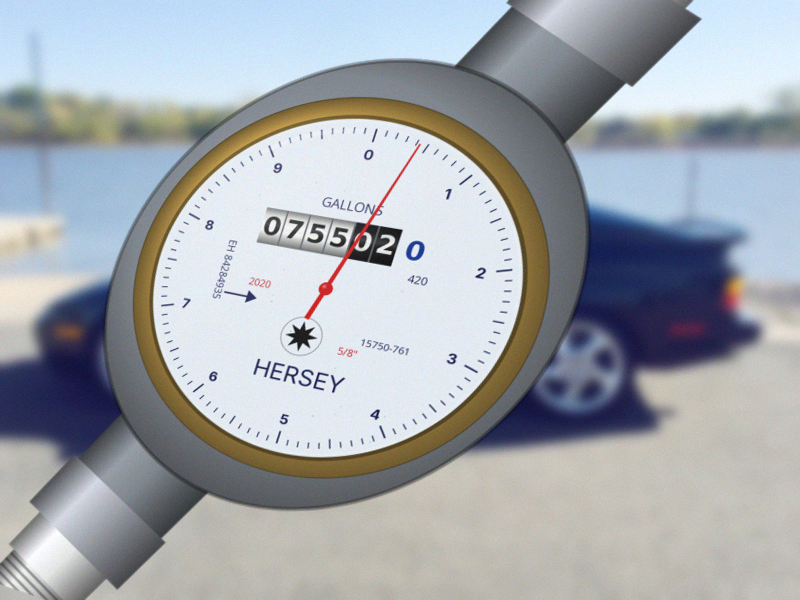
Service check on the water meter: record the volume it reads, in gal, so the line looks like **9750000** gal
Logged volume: **755020.4** gal
